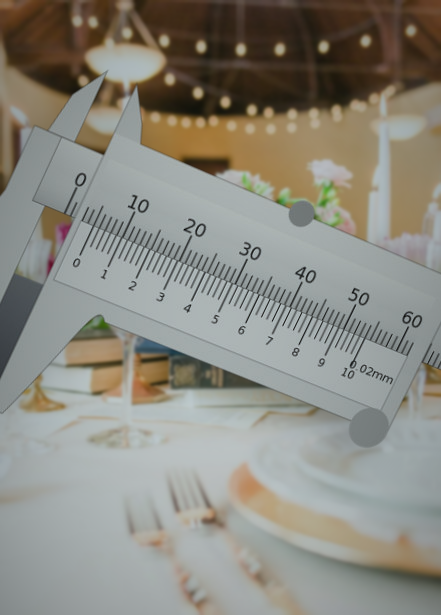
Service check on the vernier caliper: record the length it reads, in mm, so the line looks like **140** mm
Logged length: **5.0** mm
